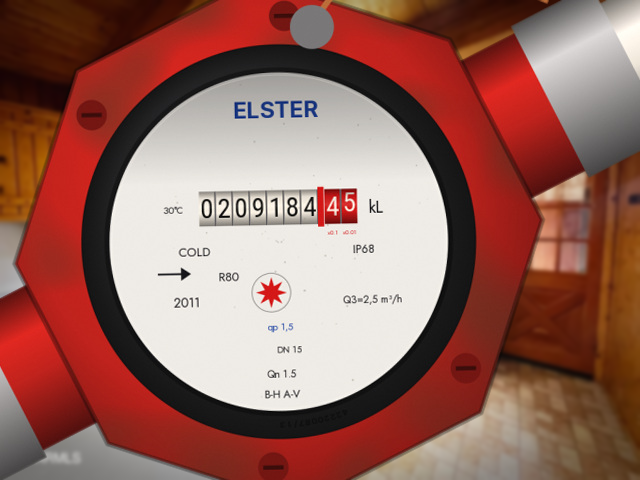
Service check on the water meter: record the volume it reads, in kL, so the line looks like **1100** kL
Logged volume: **209184.45** kL
